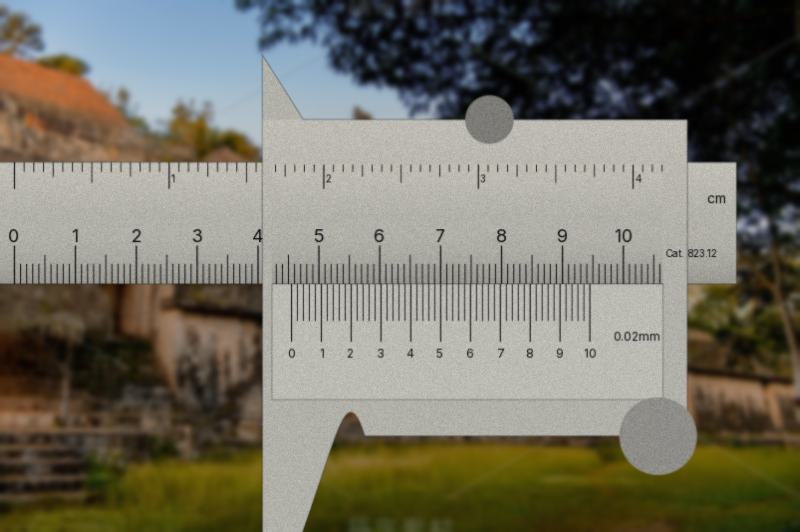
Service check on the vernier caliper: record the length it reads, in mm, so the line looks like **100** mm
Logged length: **45.5** mm
